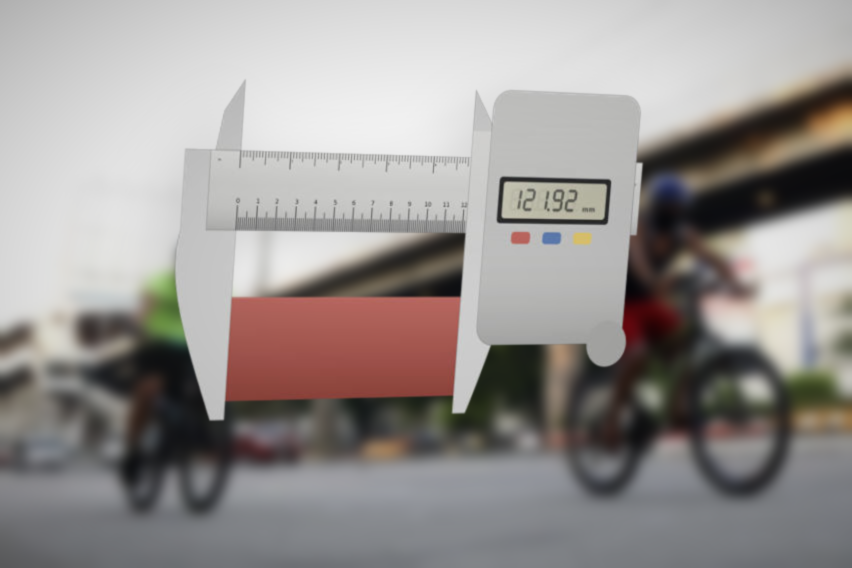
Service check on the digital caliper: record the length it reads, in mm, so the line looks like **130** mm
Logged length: **121.92** mm
